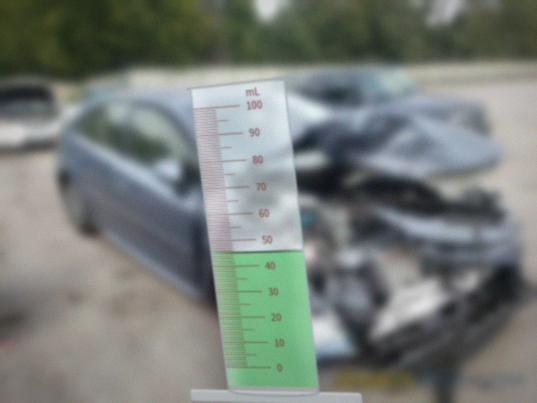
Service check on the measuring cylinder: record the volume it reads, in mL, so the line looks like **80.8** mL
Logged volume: **45** mL
